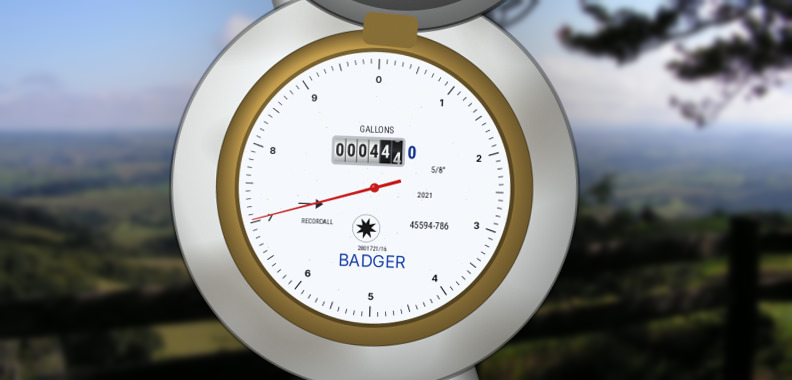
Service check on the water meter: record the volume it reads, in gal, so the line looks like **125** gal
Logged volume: **4437.0** gal
